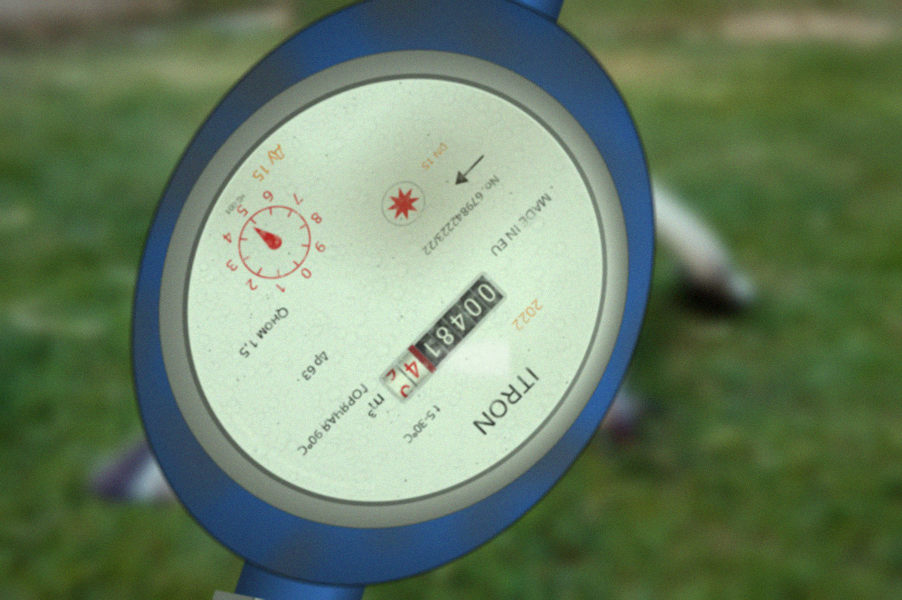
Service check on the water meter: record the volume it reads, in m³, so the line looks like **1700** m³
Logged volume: **481.454** m³
